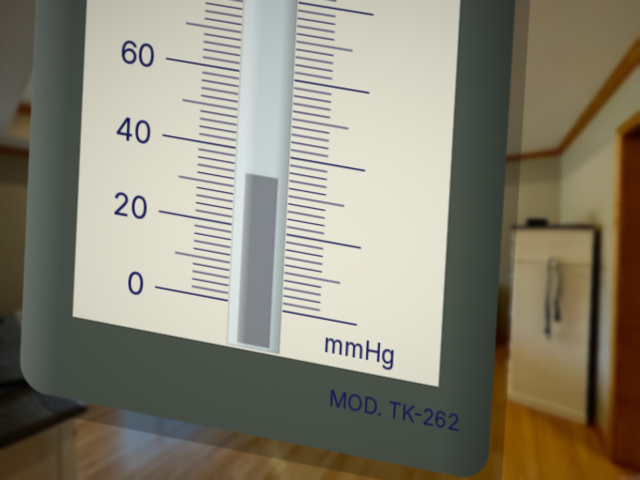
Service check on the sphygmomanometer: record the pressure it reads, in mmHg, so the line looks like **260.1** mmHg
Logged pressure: **34** mmHg
